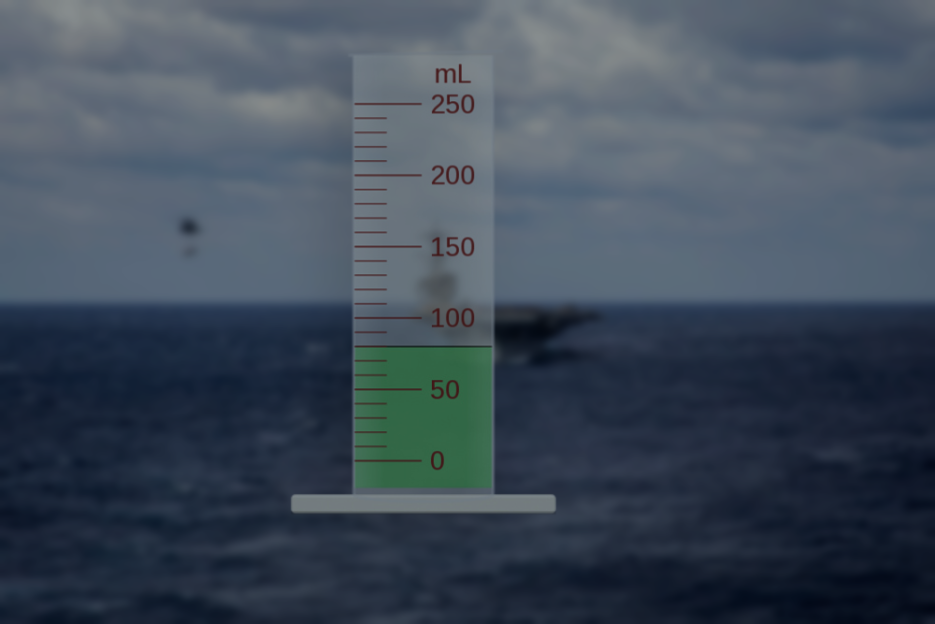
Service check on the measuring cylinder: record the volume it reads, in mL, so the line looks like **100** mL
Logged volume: **80** mL
